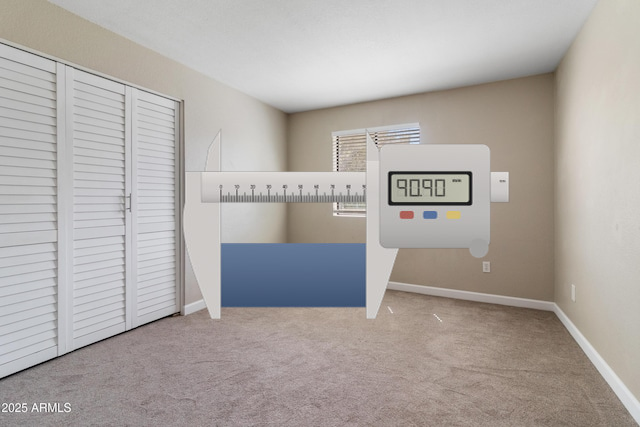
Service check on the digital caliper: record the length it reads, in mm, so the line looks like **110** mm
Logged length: **90.90** mm
